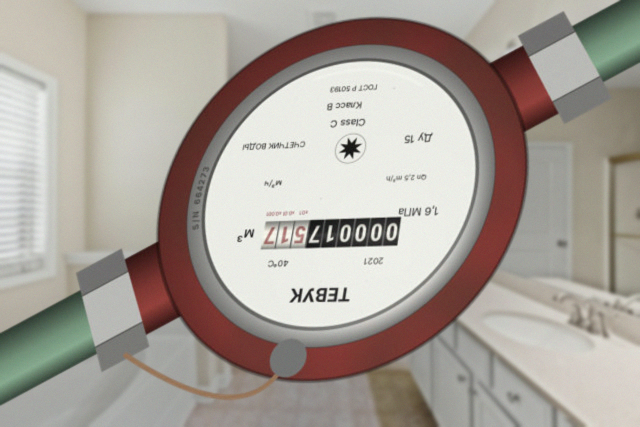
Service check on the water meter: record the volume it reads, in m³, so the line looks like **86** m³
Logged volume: **17.517** m³
